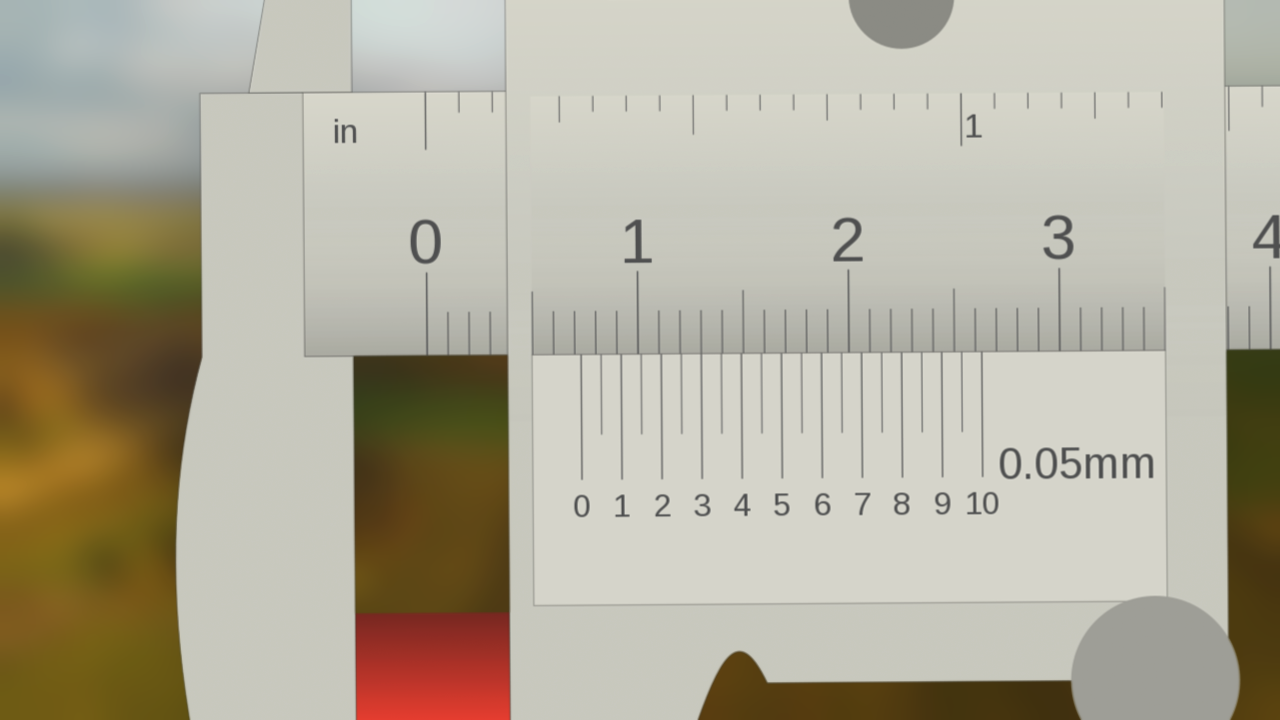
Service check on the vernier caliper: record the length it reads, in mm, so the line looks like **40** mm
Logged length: **7.3** mm
